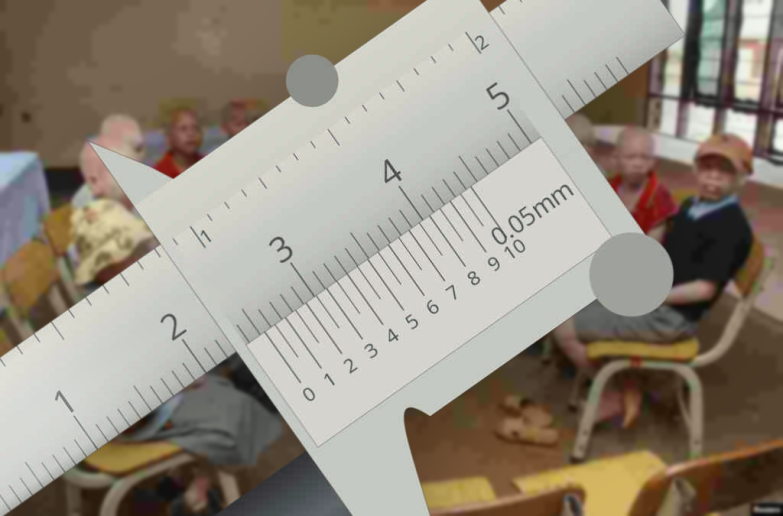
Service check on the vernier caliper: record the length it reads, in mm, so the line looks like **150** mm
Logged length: **25.4** mm
